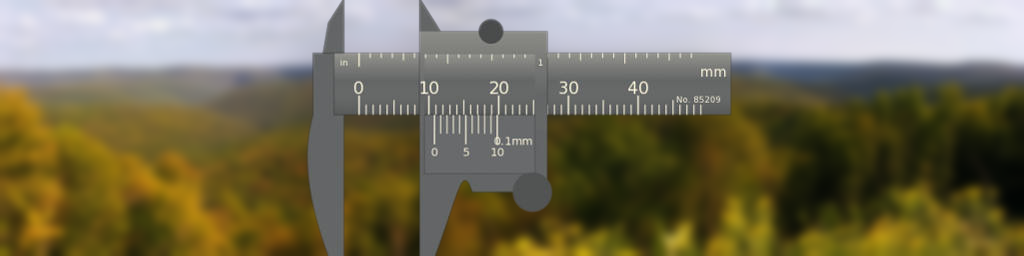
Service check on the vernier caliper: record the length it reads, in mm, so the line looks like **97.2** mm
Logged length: **10.8** mm
